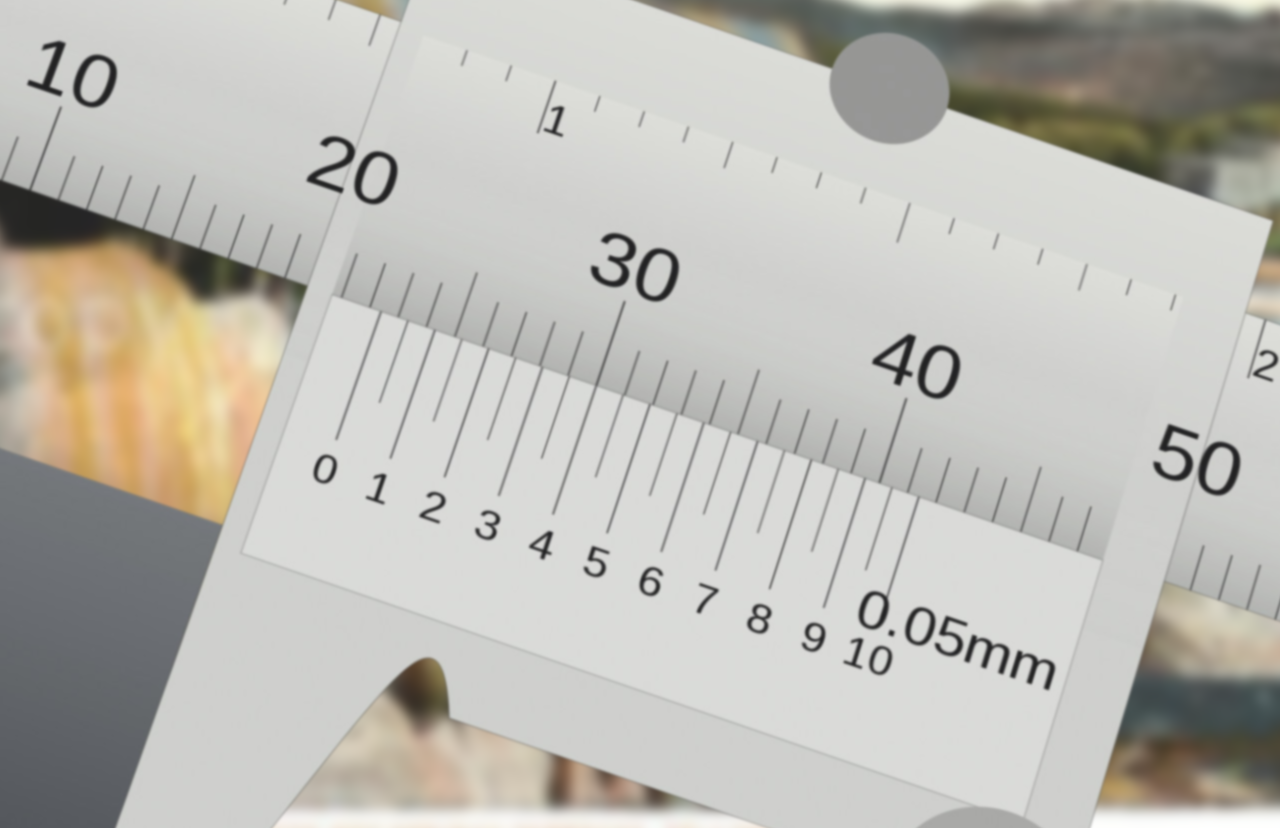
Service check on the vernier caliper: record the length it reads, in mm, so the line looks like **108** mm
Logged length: **22.4** mm
